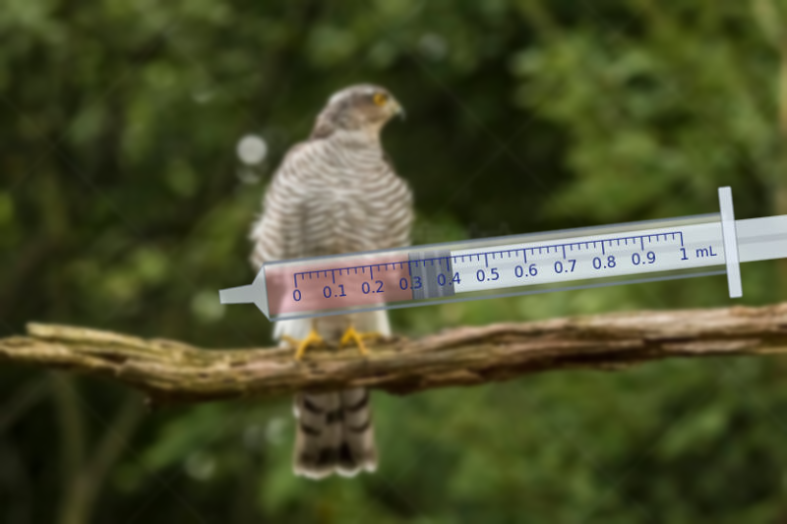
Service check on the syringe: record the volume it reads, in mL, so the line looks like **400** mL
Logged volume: **0.3** mL
